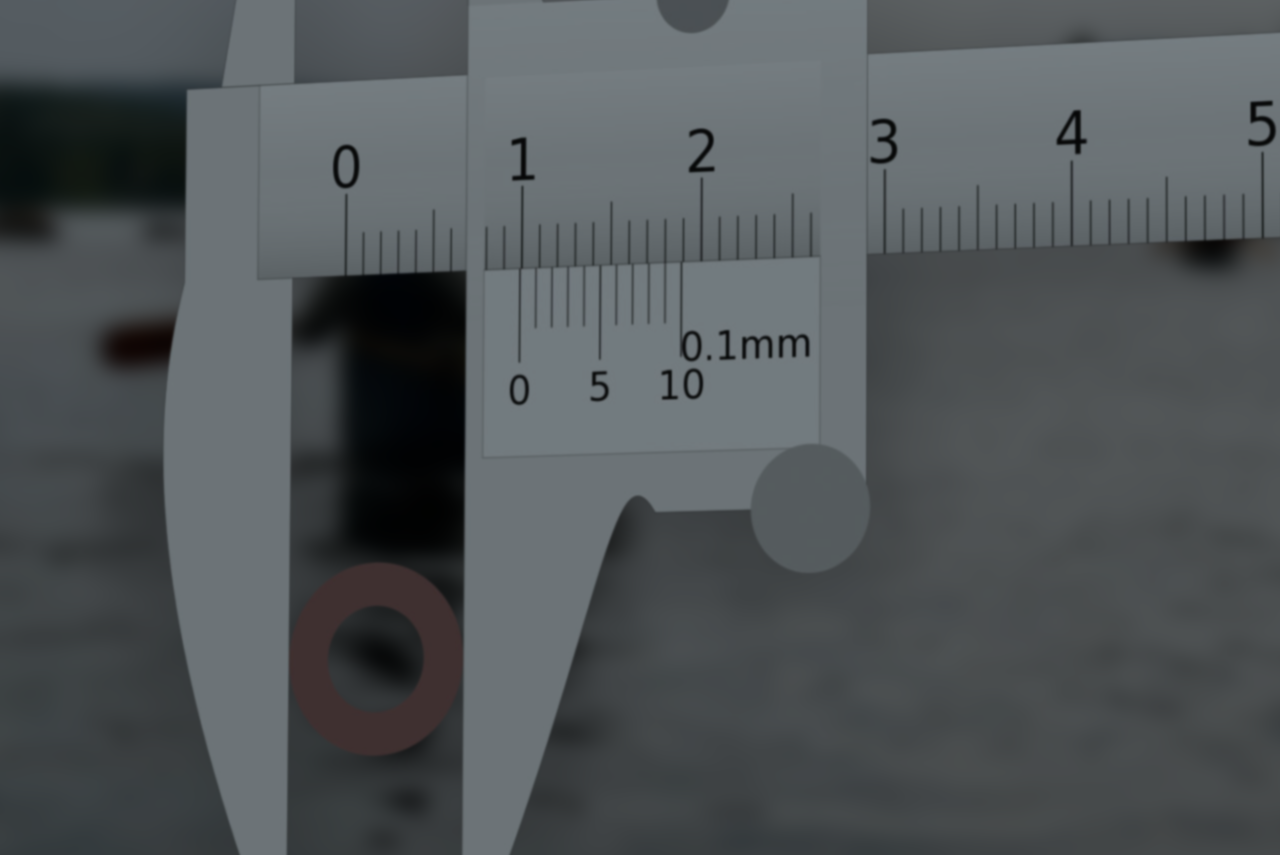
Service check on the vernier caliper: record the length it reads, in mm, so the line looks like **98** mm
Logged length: **9.9** mm
